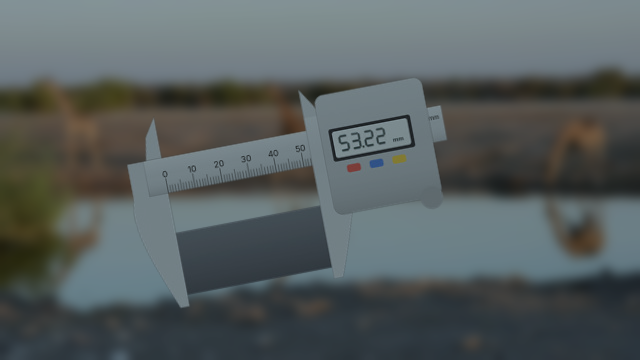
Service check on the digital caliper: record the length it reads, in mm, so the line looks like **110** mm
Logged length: **53.22** mm
